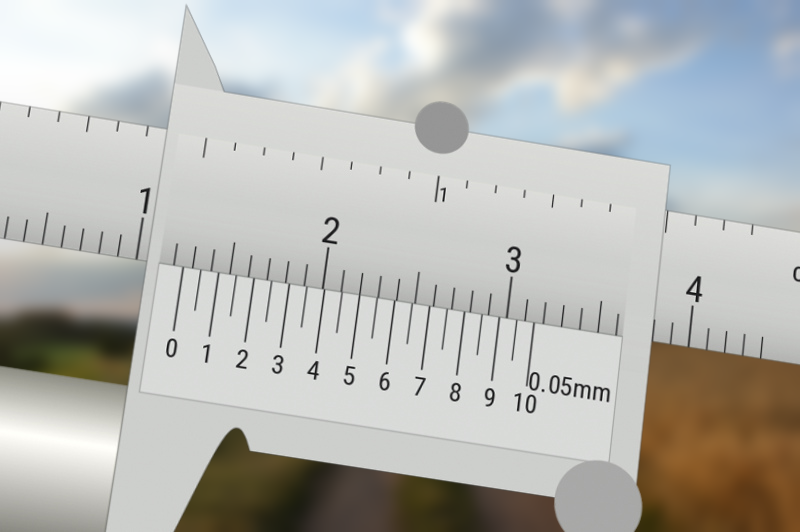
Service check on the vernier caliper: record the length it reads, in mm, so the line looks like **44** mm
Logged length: **12.5** mm
